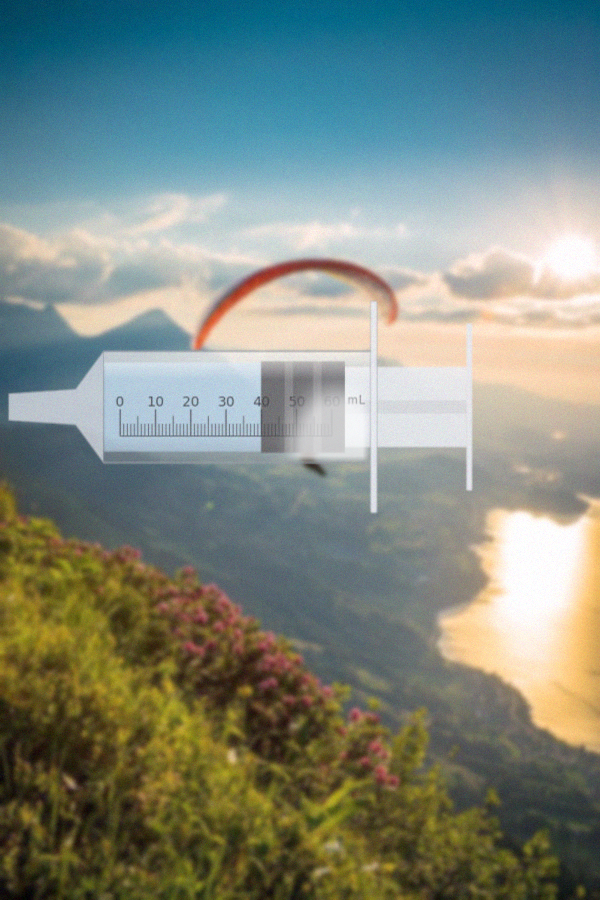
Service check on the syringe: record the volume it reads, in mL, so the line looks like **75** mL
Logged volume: **40** mL
